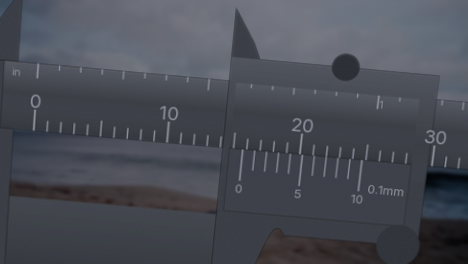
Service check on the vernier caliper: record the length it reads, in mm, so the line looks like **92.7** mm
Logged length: **15.7** mm
